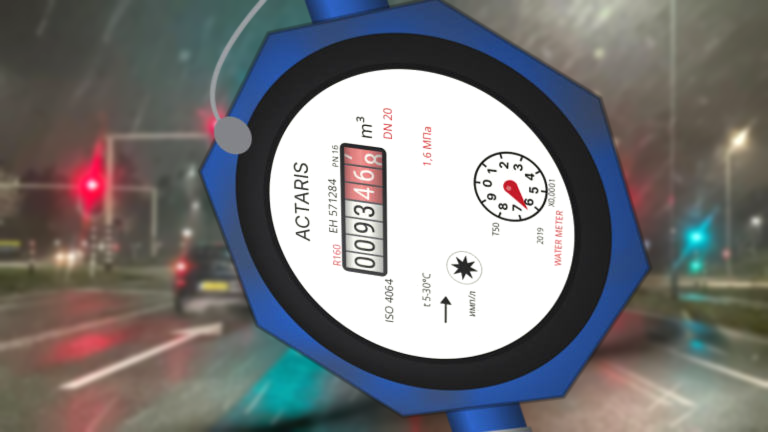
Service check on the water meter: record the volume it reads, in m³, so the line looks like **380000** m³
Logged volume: **93.4676** m³
